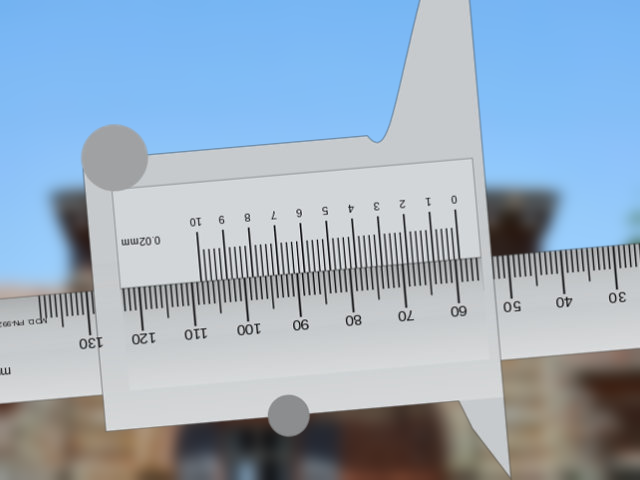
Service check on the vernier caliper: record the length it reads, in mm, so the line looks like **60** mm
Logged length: **59.2** mm
